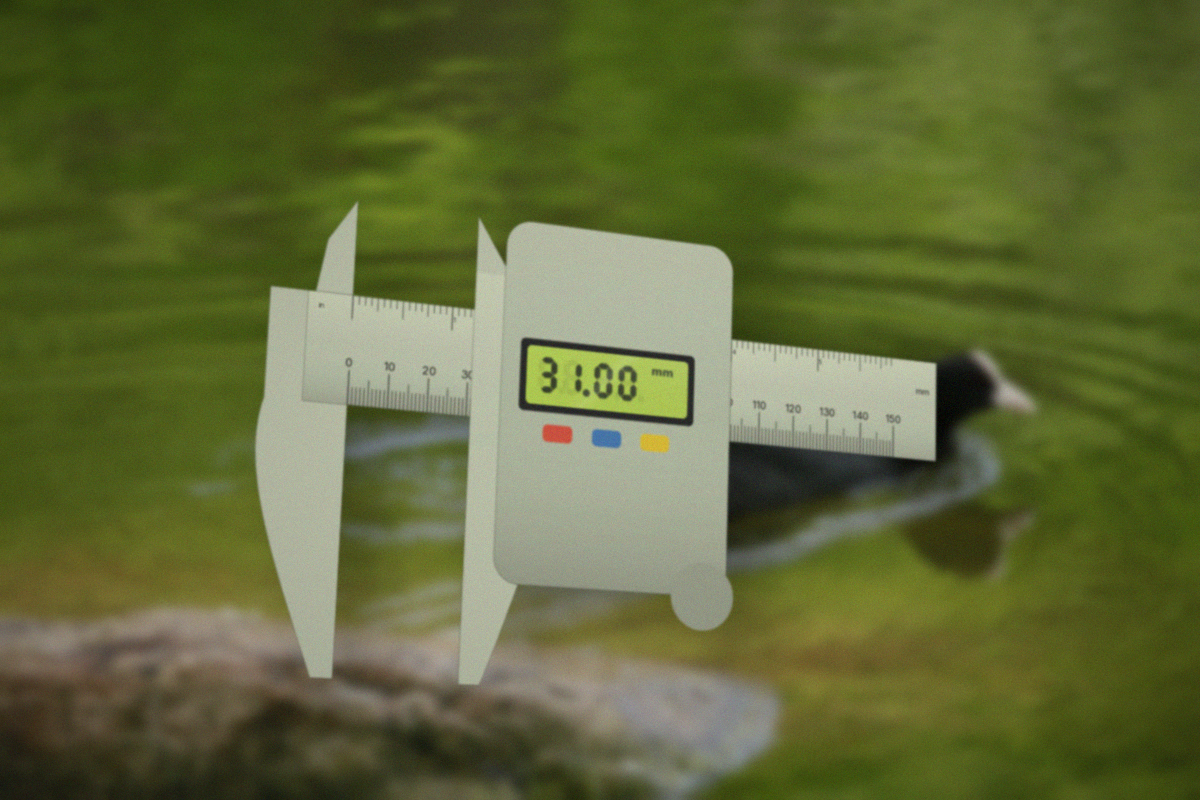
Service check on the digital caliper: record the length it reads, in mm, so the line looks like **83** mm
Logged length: **31.00** mm
